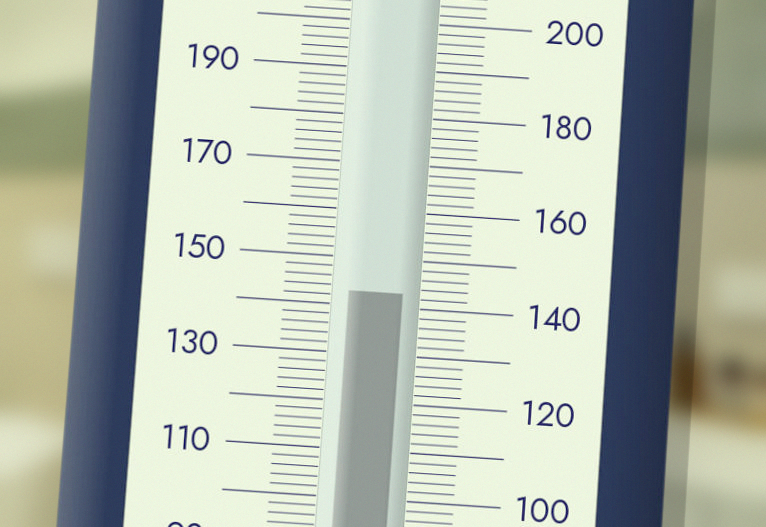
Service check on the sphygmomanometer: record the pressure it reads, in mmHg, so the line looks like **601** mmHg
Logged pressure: **143** mmHg
